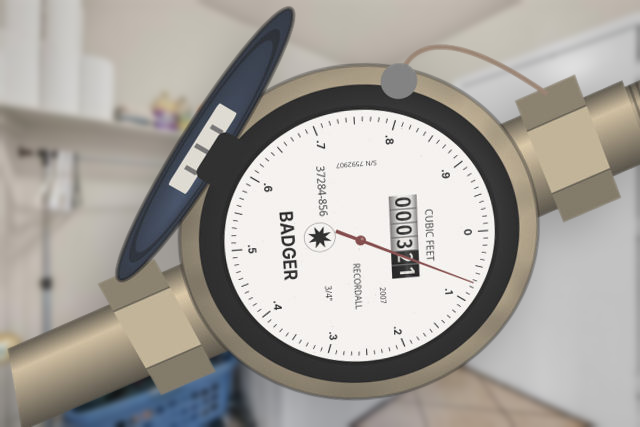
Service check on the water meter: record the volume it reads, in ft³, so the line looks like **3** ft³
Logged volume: **321.07** ft³
